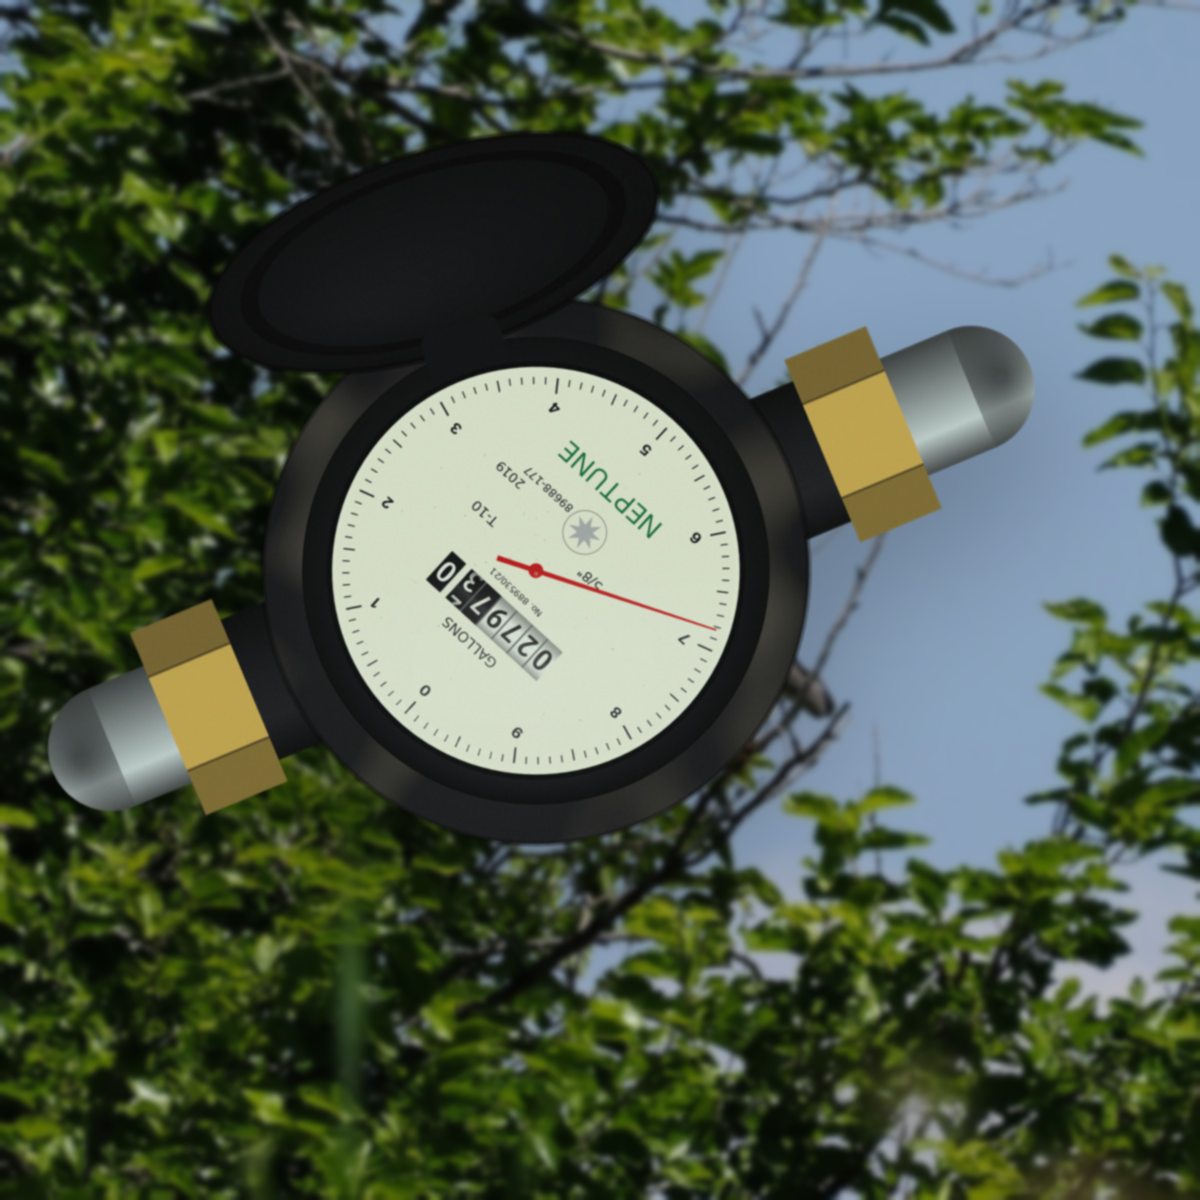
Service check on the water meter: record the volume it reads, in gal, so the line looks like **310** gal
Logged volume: **279726.8** gal
